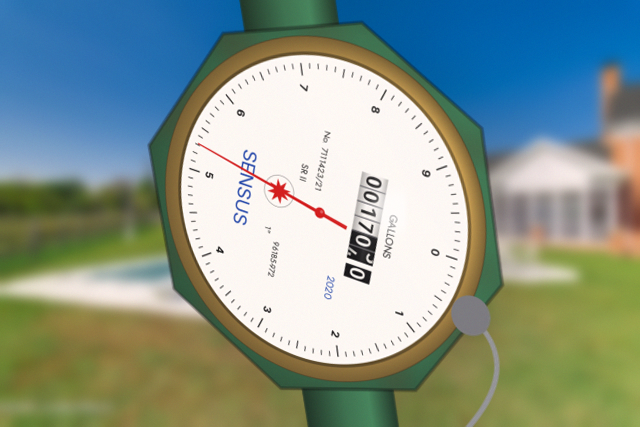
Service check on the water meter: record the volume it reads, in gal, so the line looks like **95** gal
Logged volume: **17035.3** gal
